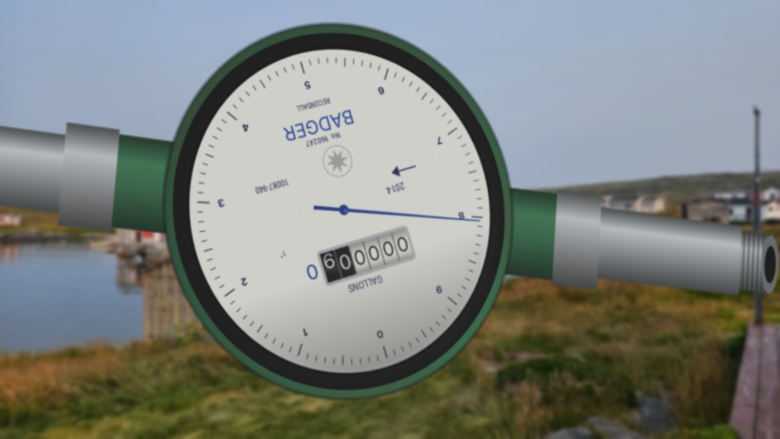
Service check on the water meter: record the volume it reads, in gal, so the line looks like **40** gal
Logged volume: **88.0** gal
